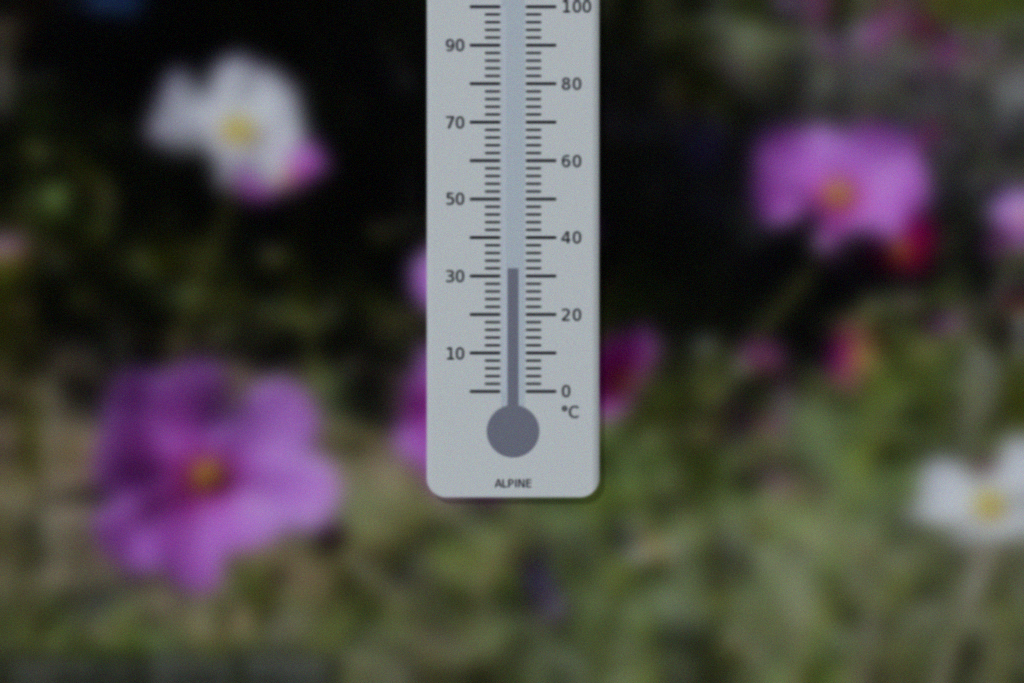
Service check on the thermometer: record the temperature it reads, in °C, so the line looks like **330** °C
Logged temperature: **32** °C
